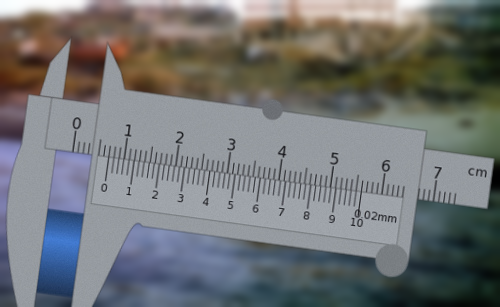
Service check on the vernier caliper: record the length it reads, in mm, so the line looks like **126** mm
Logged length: **7.0** mm
